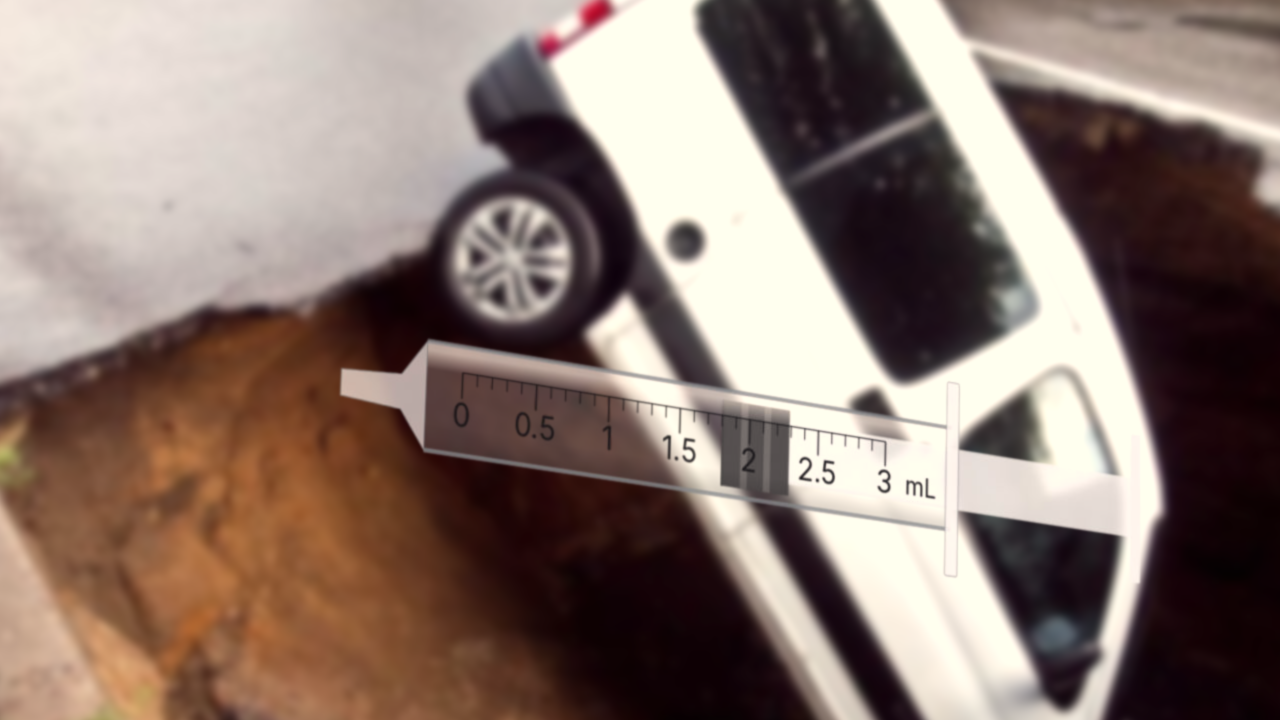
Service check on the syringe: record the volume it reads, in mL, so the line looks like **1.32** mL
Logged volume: **1.8** mL
